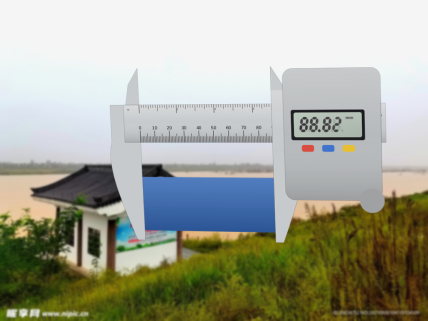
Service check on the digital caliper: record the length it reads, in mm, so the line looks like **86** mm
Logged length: **88.82** mm
